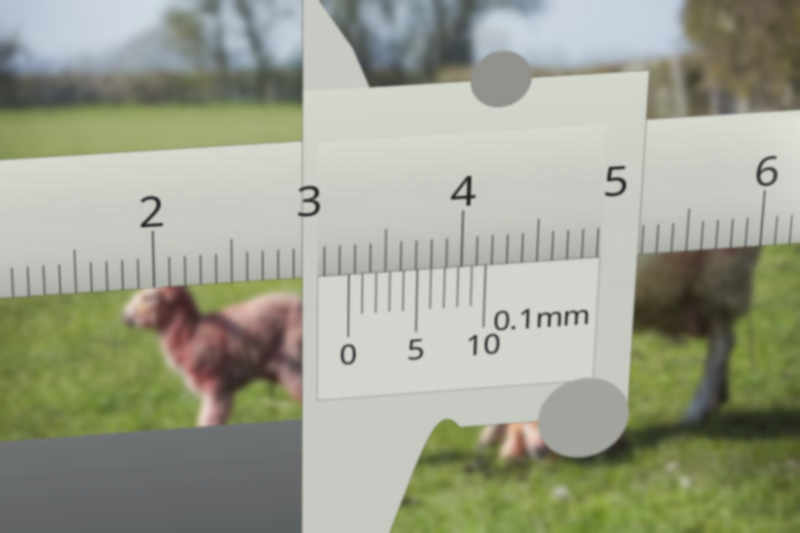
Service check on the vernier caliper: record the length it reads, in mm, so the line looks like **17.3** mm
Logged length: **32.6** mm
